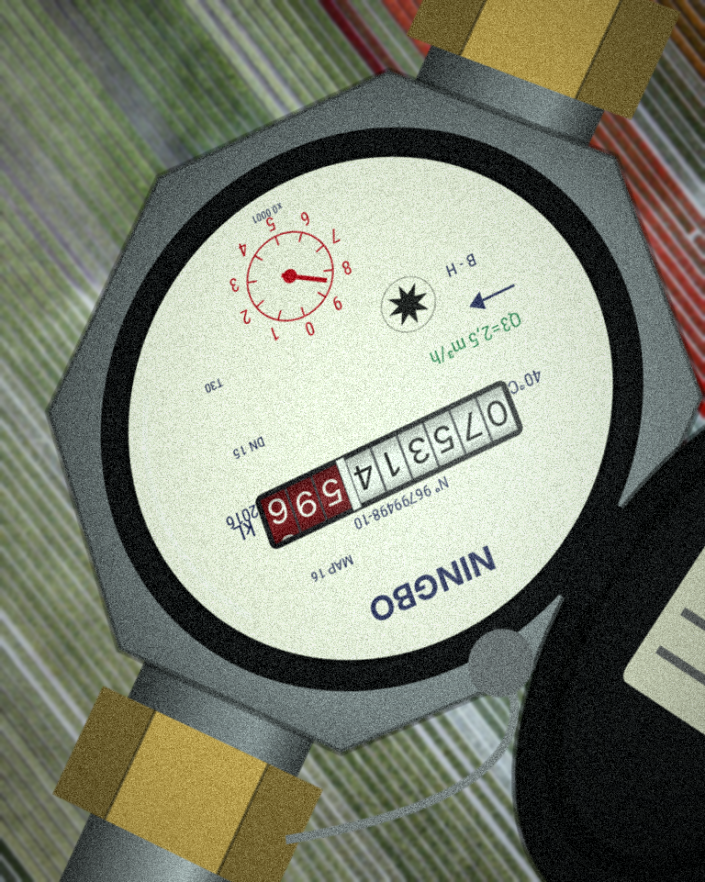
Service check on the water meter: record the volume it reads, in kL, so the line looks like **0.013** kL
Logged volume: **75314.5958** kL
